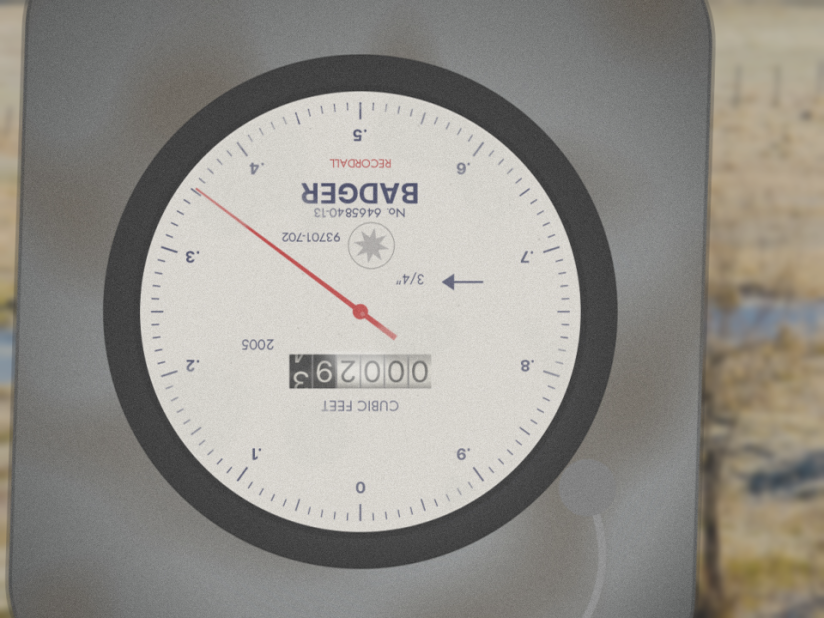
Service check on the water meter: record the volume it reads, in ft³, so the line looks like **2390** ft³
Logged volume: **293.35** ft³
